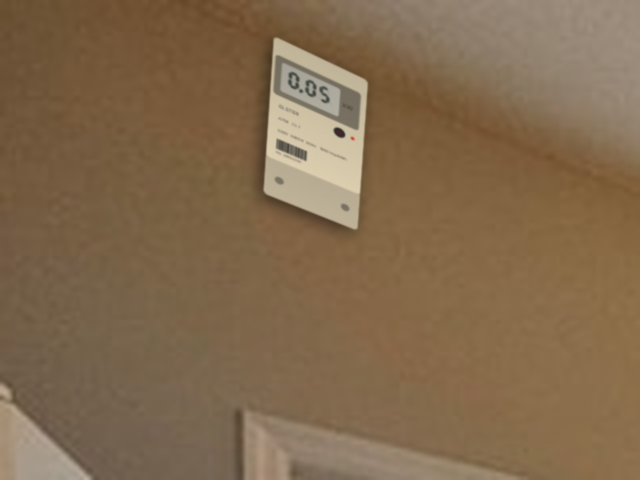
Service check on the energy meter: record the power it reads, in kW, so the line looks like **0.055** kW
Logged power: **0.05** kW
